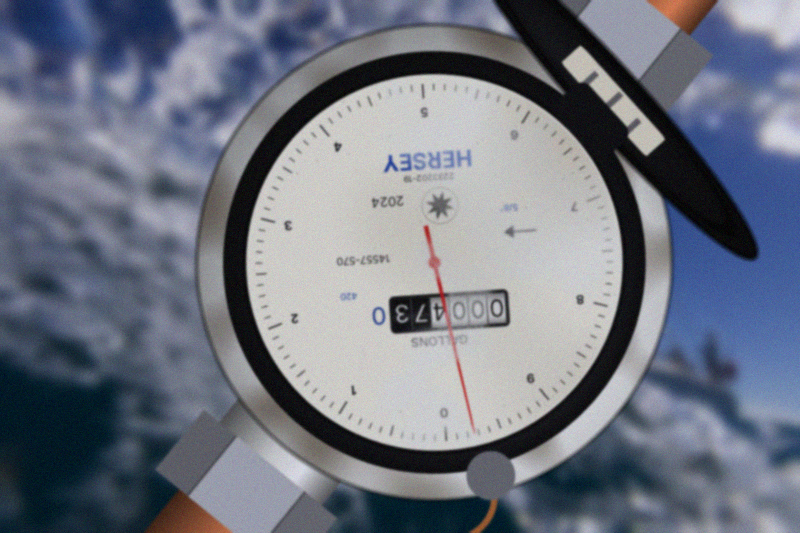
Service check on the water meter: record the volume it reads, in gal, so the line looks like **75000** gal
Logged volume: **4729.7** gal
